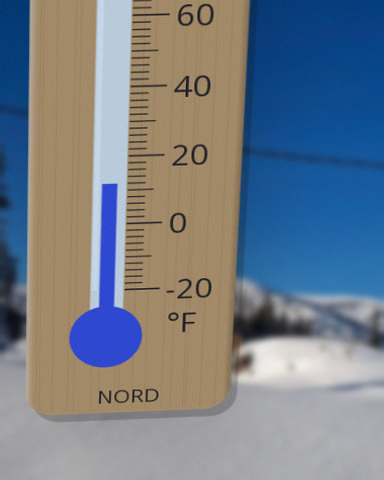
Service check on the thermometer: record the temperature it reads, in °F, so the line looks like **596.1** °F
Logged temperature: **12** °F
